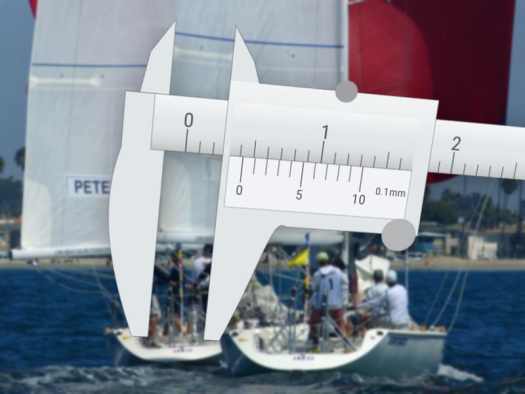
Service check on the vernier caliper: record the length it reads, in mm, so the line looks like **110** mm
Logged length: **4.2** mm
